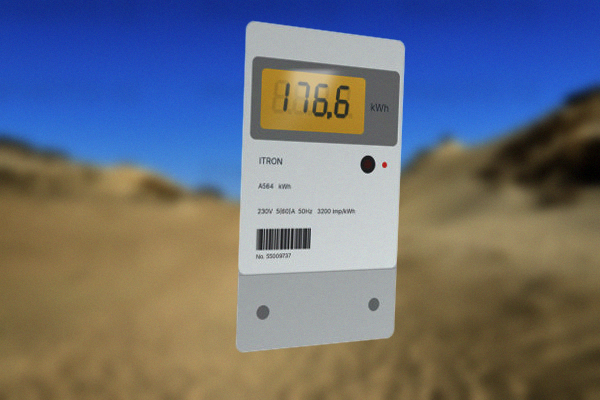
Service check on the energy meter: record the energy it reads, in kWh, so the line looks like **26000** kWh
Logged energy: **176.6** kWh
